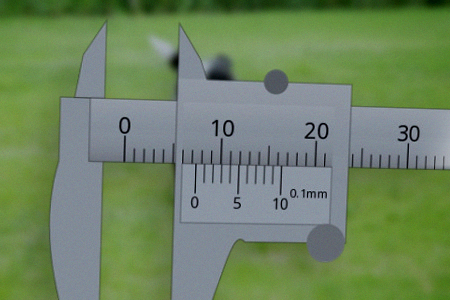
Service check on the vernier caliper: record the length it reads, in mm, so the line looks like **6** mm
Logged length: **7.4** mm
